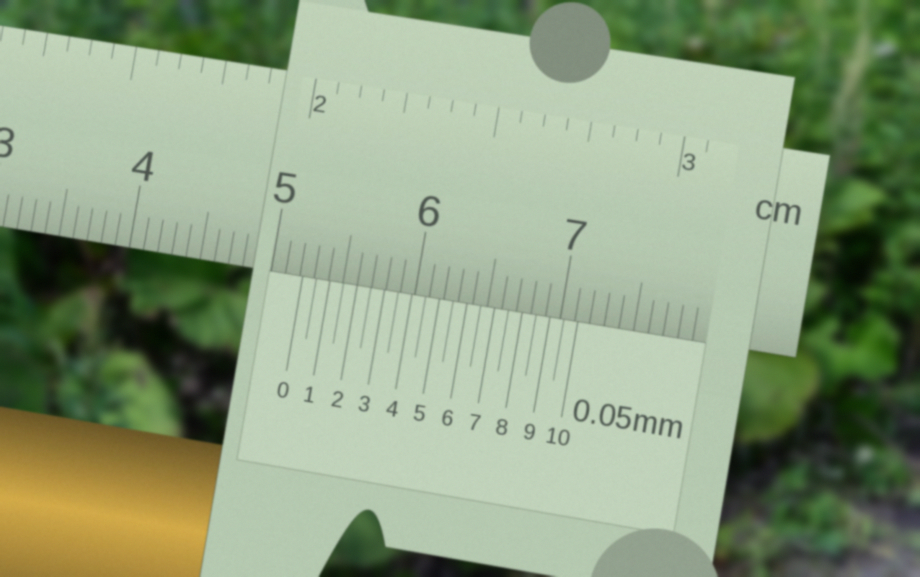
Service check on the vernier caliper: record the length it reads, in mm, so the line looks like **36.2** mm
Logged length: **52.2** mm
